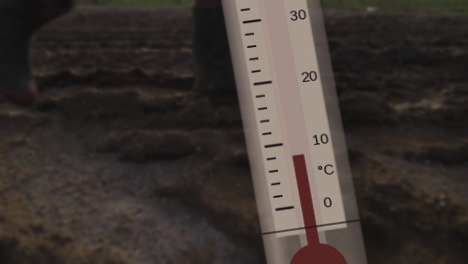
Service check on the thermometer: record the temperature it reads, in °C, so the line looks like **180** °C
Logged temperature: **8** °C
